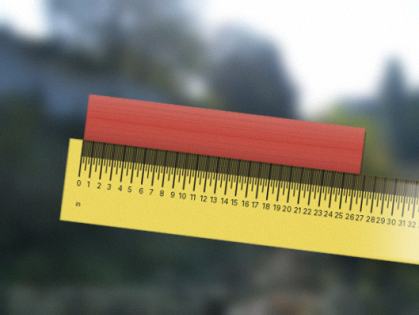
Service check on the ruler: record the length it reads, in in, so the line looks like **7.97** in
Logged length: **26.5** in
